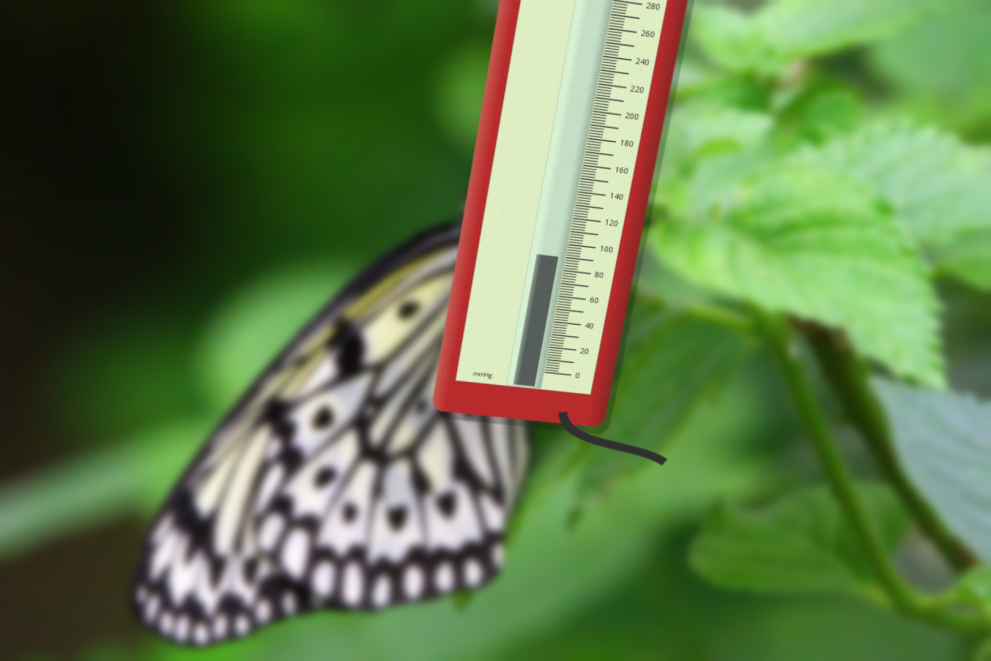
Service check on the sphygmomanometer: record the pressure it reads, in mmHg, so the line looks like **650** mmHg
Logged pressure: **90** mmHg
